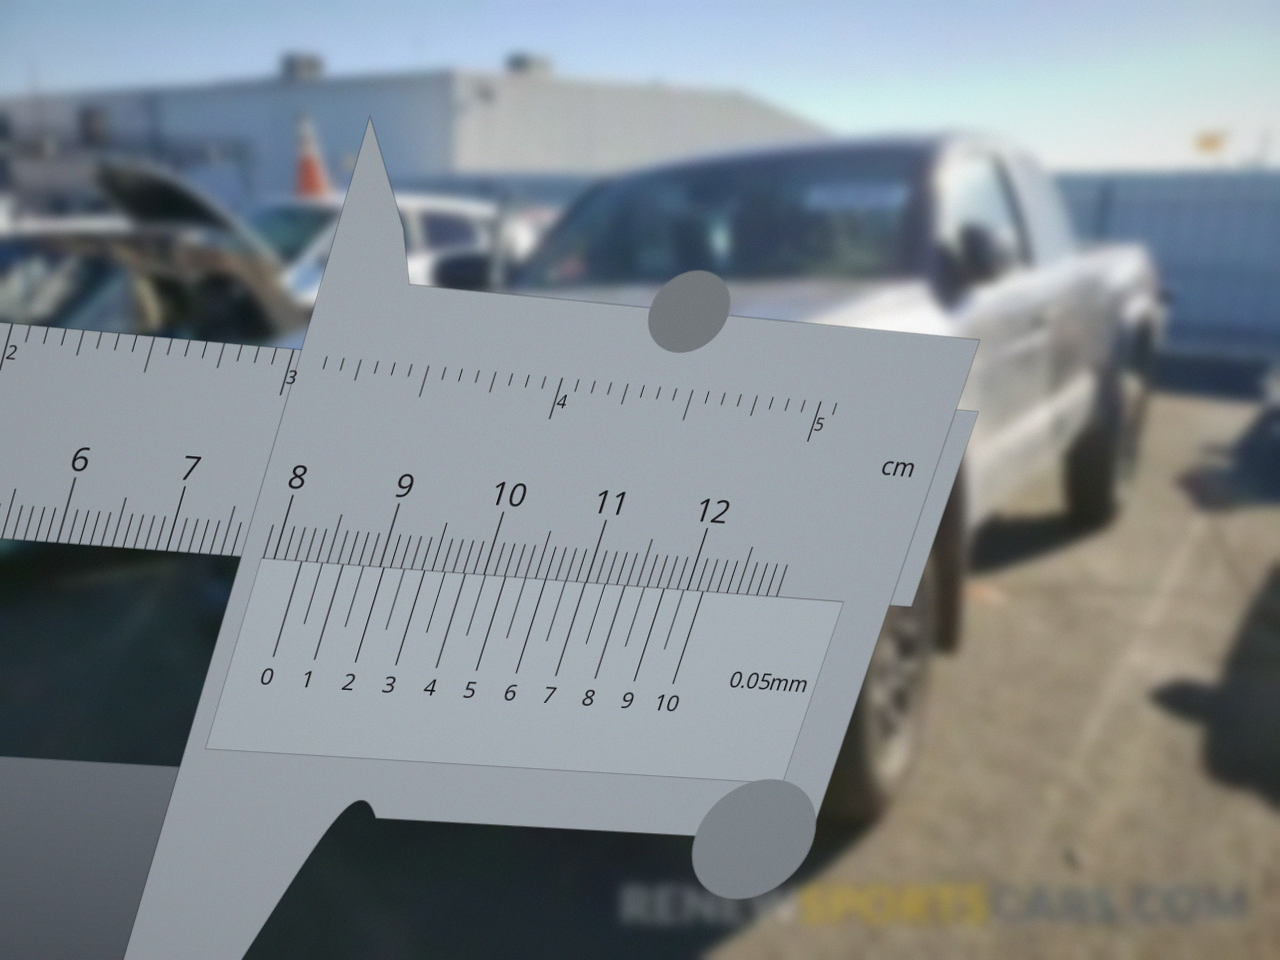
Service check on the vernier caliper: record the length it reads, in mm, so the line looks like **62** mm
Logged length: **82.6** mm
